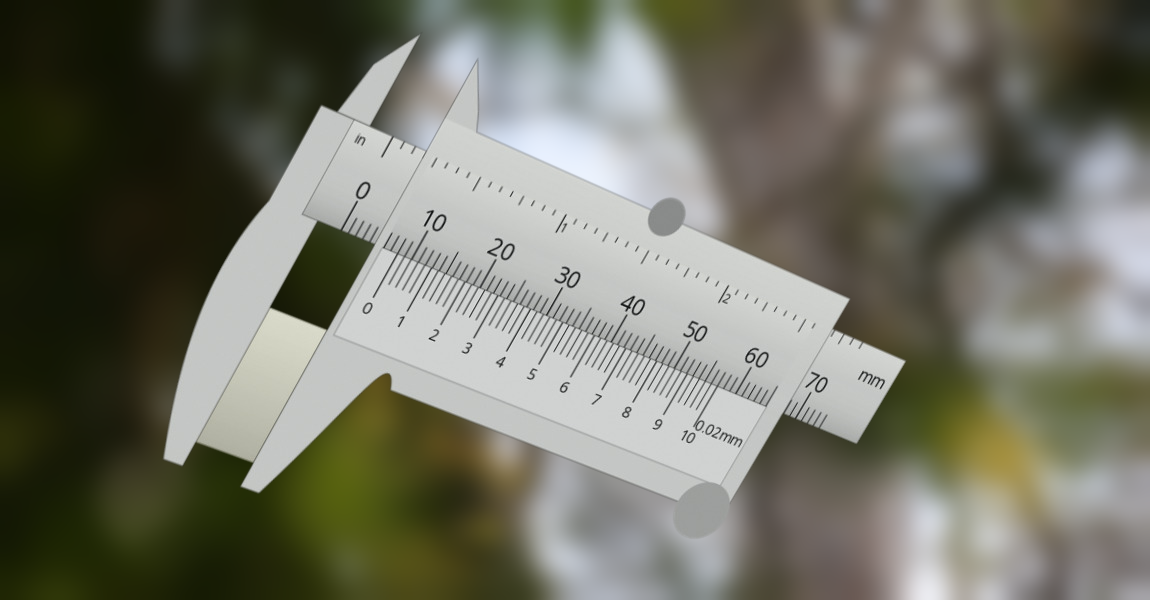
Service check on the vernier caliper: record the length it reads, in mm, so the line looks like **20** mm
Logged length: **8.0** mm
